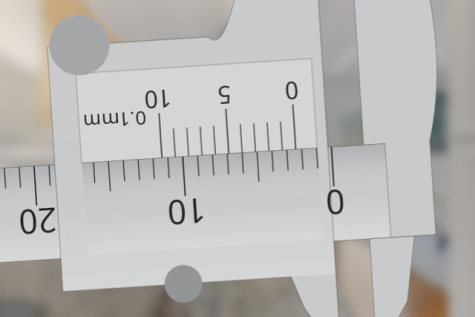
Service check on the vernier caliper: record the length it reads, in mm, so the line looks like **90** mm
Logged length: **2.4** mm
